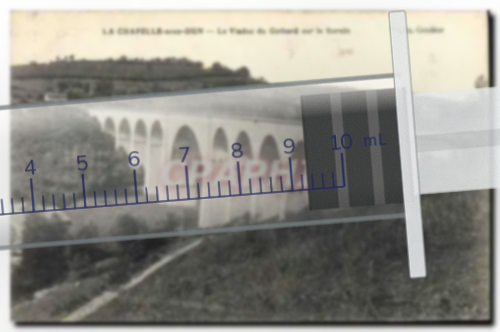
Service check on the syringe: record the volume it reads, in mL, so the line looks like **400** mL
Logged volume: **9.3** mL
